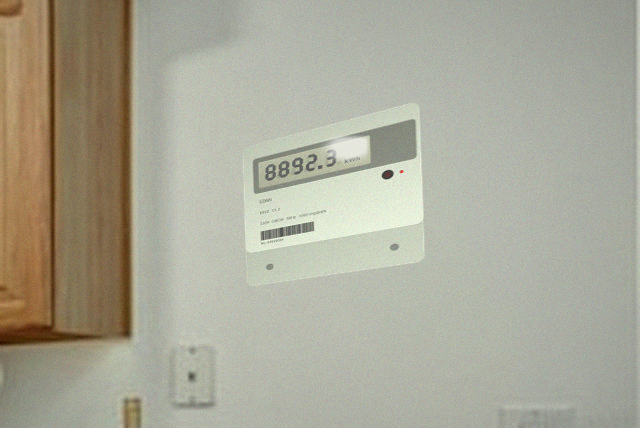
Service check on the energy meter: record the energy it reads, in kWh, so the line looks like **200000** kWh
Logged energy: **8892.3** kWh
